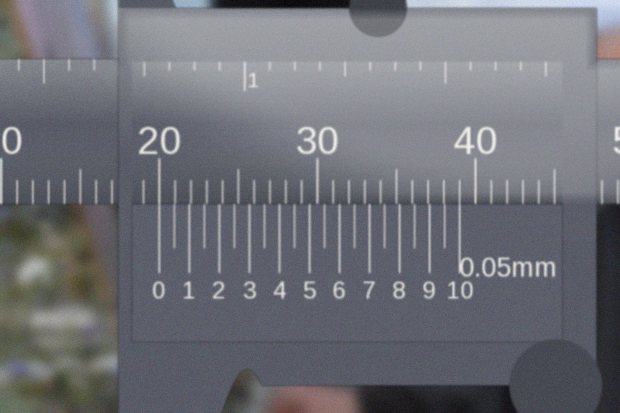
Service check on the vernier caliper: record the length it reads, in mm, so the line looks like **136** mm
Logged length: **20.0** mm
